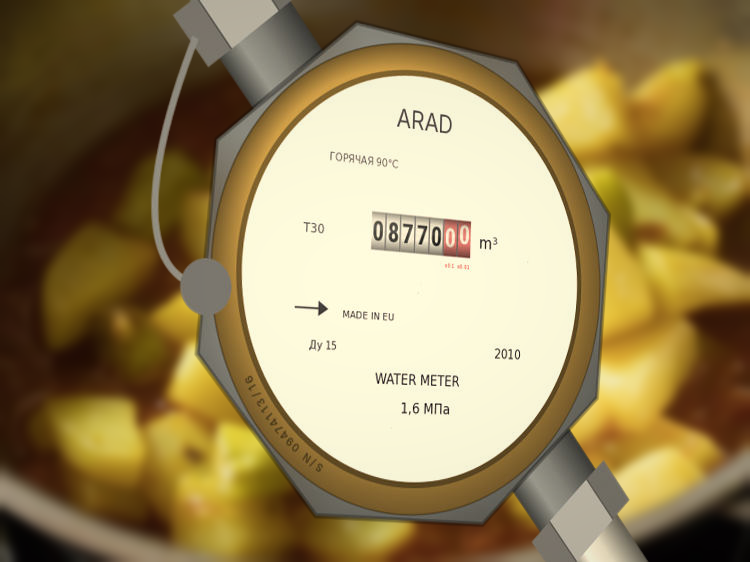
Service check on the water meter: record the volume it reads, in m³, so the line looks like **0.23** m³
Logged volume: **8770.00** m³
